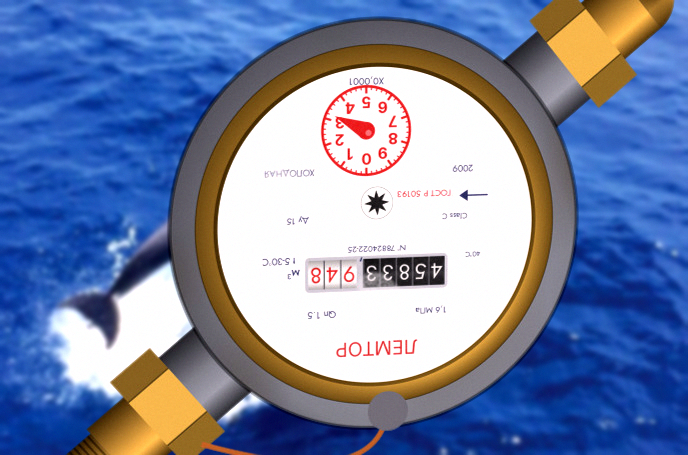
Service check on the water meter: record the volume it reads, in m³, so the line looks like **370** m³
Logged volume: **45833.9483** m³
